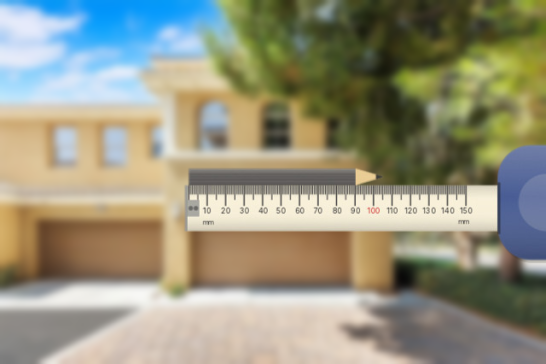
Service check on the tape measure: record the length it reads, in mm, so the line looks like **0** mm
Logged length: **105** mm
